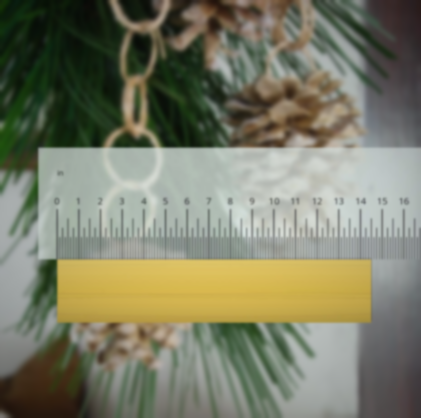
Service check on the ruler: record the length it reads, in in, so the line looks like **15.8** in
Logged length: **14.5** in
